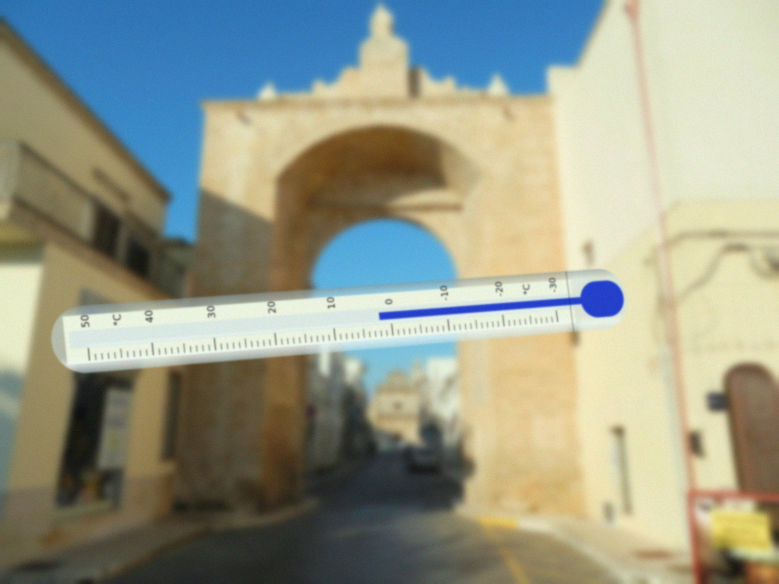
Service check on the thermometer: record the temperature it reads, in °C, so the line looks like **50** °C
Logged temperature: **2** °C
